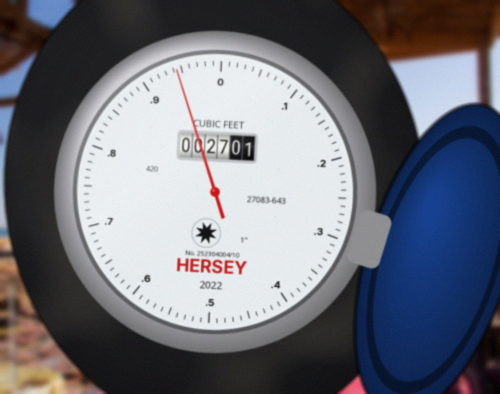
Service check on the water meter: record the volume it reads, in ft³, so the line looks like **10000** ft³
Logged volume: **2700.94** ft³
